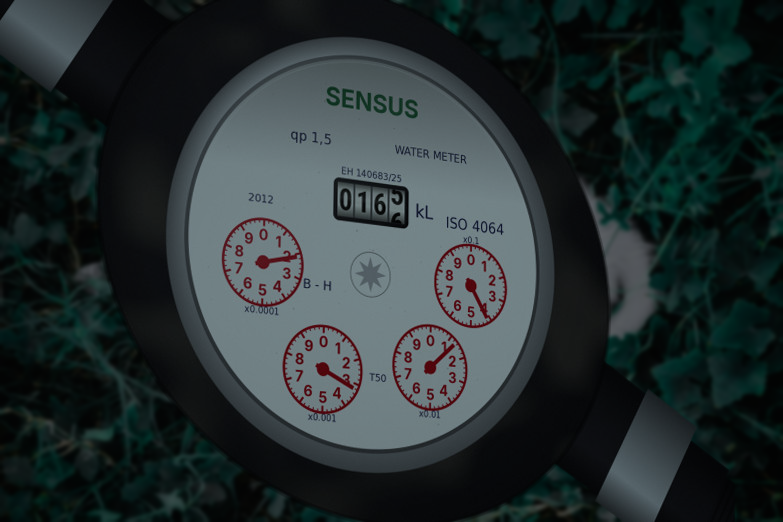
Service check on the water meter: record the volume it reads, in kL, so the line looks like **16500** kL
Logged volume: **165.4132** kL
